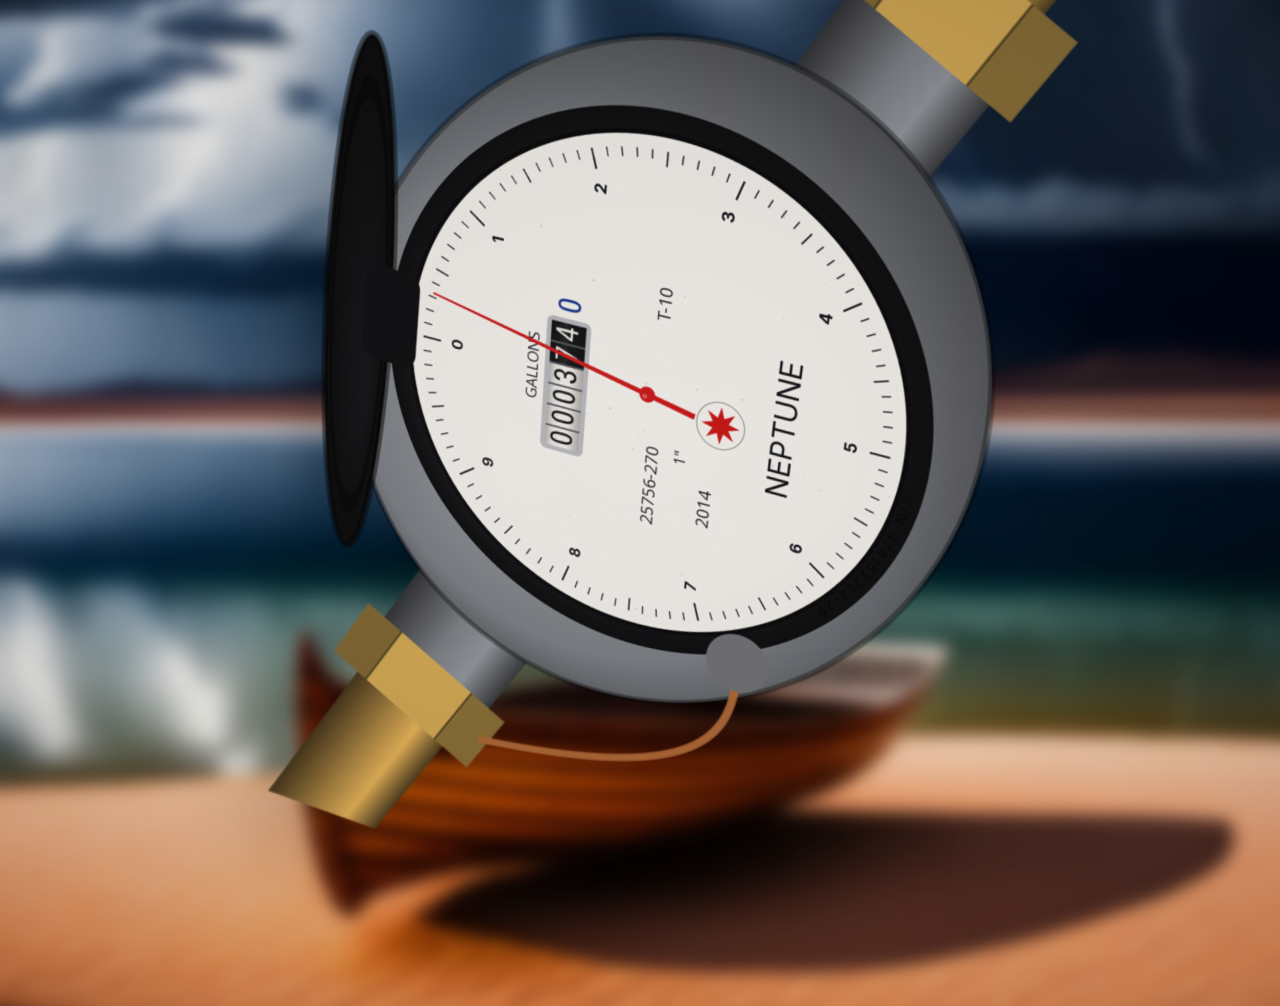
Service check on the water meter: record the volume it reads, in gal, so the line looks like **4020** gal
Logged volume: **3740.3** gal
